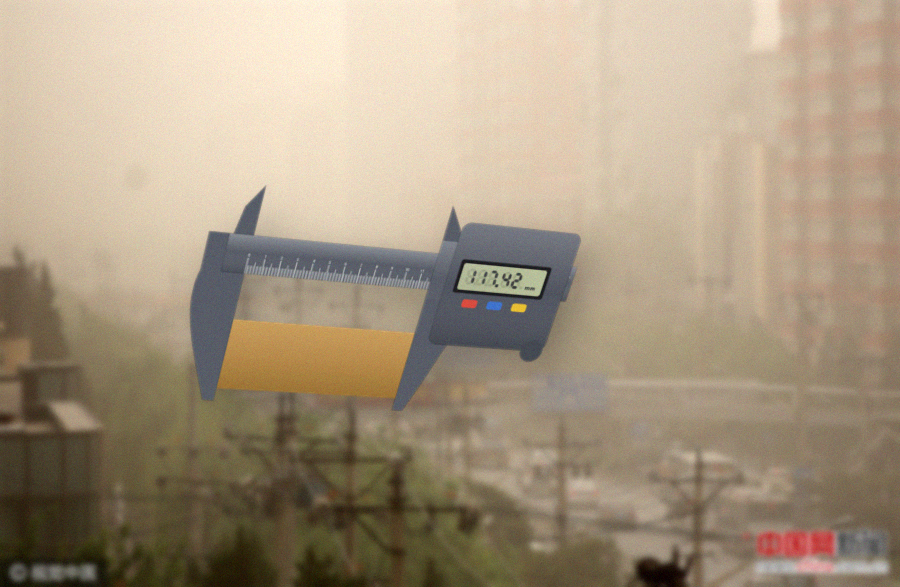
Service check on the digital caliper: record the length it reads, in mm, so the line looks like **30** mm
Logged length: **117.42** mm
